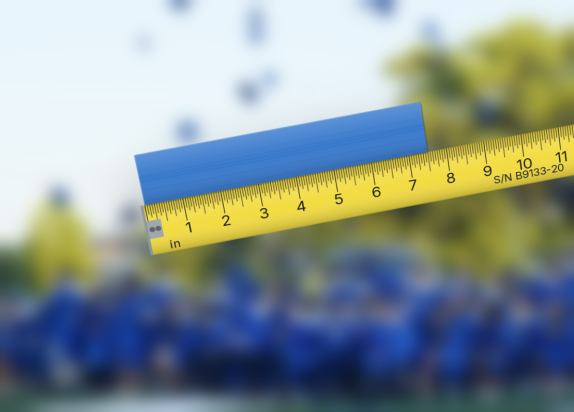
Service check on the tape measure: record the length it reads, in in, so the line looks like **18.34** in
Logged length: **7.5** in
